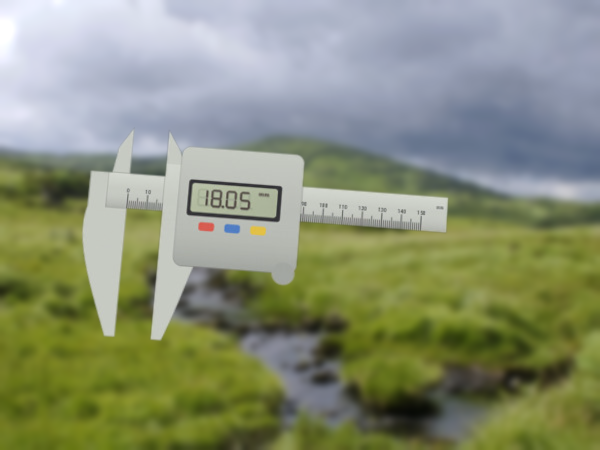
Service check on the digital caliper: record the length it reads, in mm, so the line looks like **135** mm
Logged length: **18.05** mm
